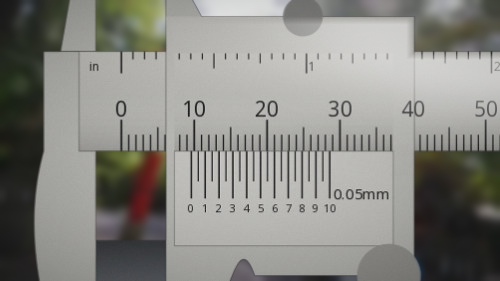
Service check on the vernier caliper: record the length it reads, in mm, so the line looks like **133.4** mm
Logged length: **9.6** mm
